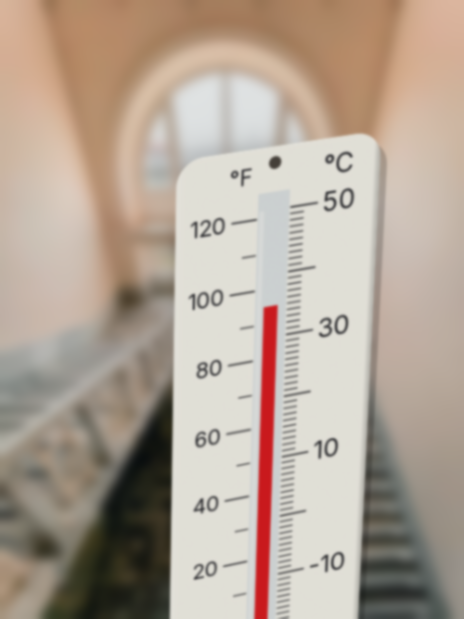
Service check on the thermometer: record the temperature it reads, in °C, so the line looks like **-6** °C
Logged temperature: **35** °C
